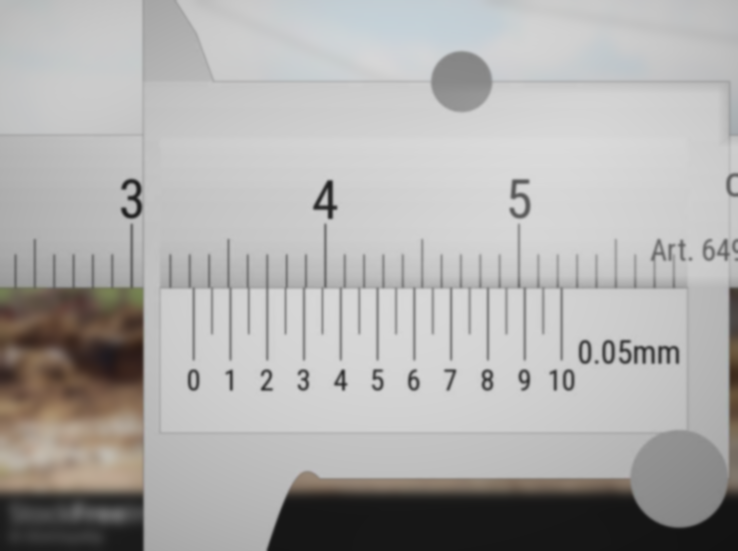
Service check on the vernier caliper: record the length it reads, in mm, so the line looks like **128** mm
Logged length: **33.2** mm
